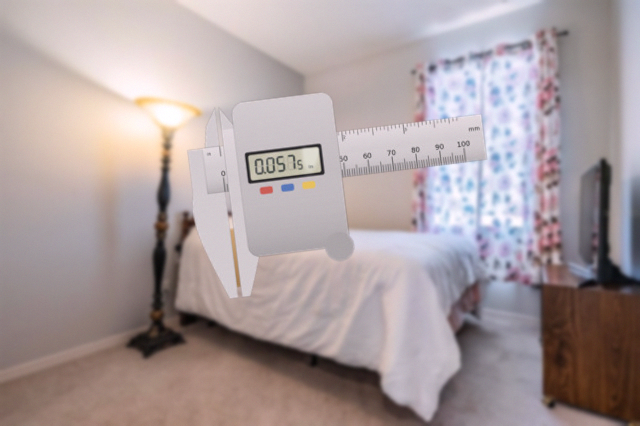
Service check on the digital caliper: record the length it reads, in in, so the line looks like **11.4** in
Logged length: **0.0575** in
